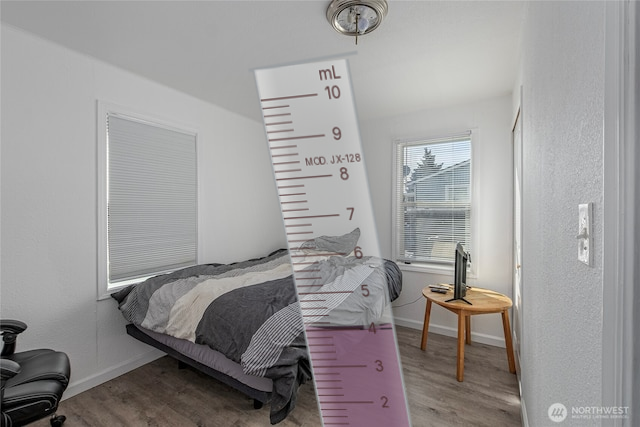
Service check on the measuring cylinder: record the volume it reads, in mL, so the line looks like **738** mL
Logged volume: **4** mL
